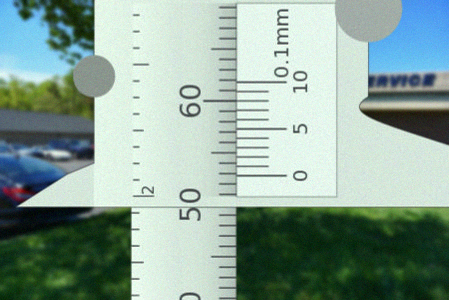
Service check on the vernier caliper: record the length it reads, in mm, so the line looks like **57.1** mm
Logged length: **52.8** mm
